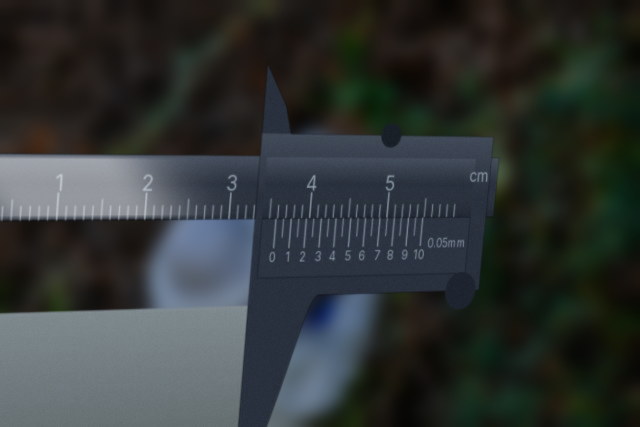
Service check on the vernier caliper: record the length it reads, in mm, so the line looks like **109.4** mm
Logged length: **35.8** mm
